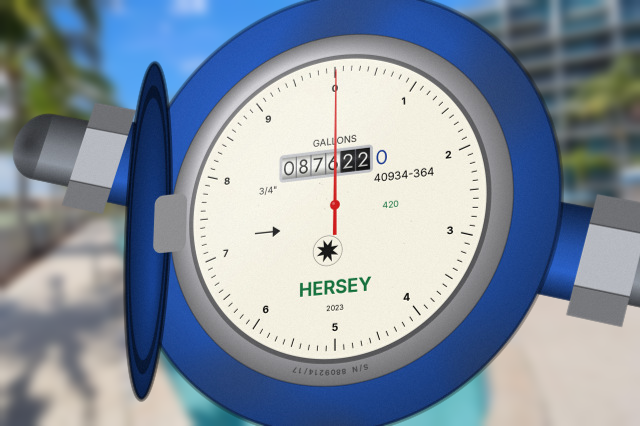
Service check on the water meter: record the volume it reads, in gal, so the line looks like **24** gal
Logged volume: **876220.0** gal
